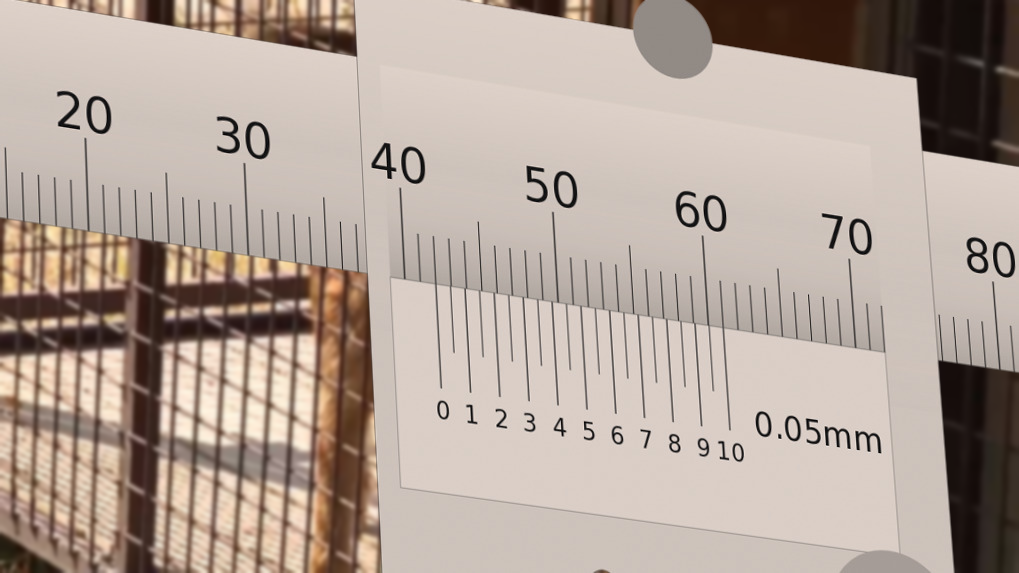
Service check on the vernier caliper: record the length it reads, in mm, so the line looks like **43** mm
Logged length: **42.0** mm
